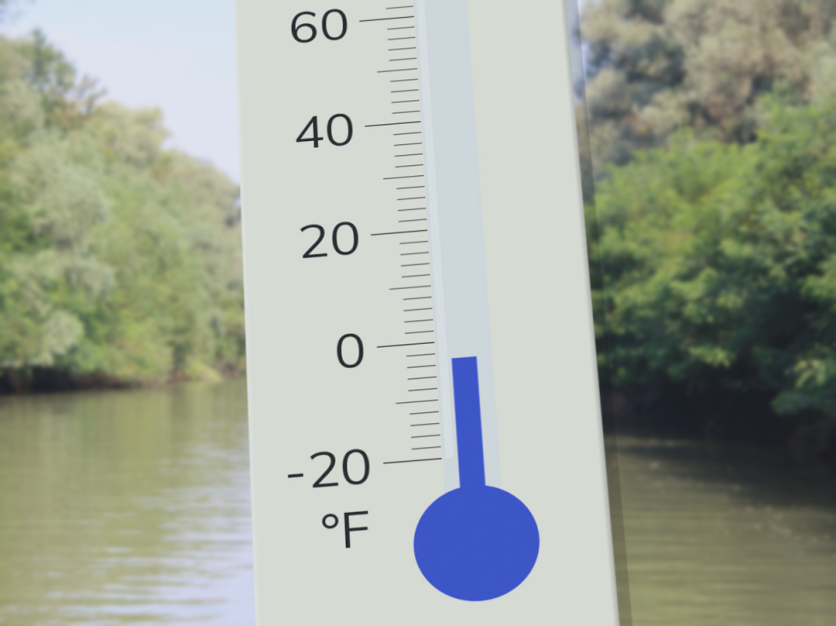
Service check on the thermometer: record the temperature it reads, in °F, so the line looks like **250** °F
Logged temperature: **-3** °F
